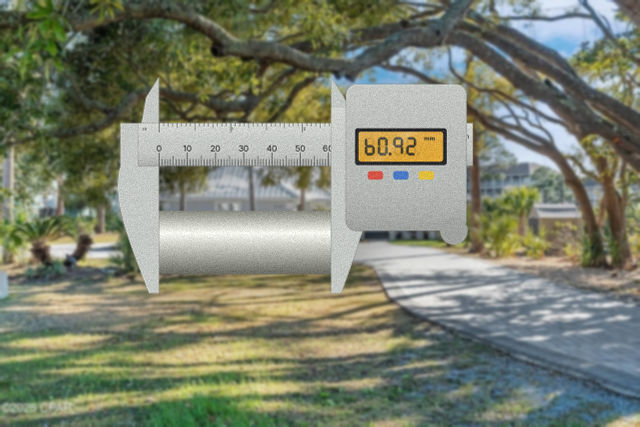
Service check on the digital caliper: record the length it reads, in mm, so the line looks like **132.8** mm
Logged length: **60.92** mm
